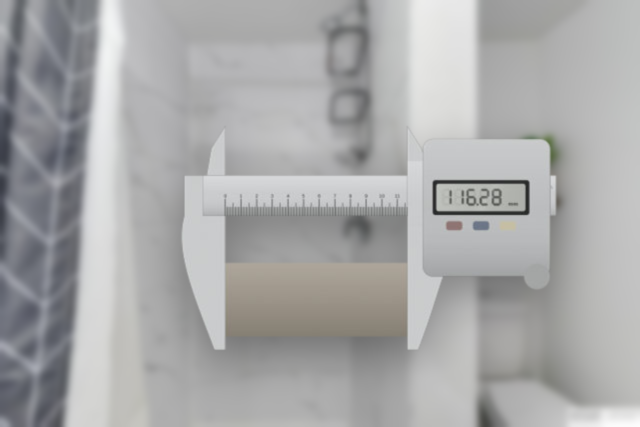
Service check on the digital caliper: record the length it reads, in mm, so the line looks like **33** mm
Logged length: **116.28** mm
